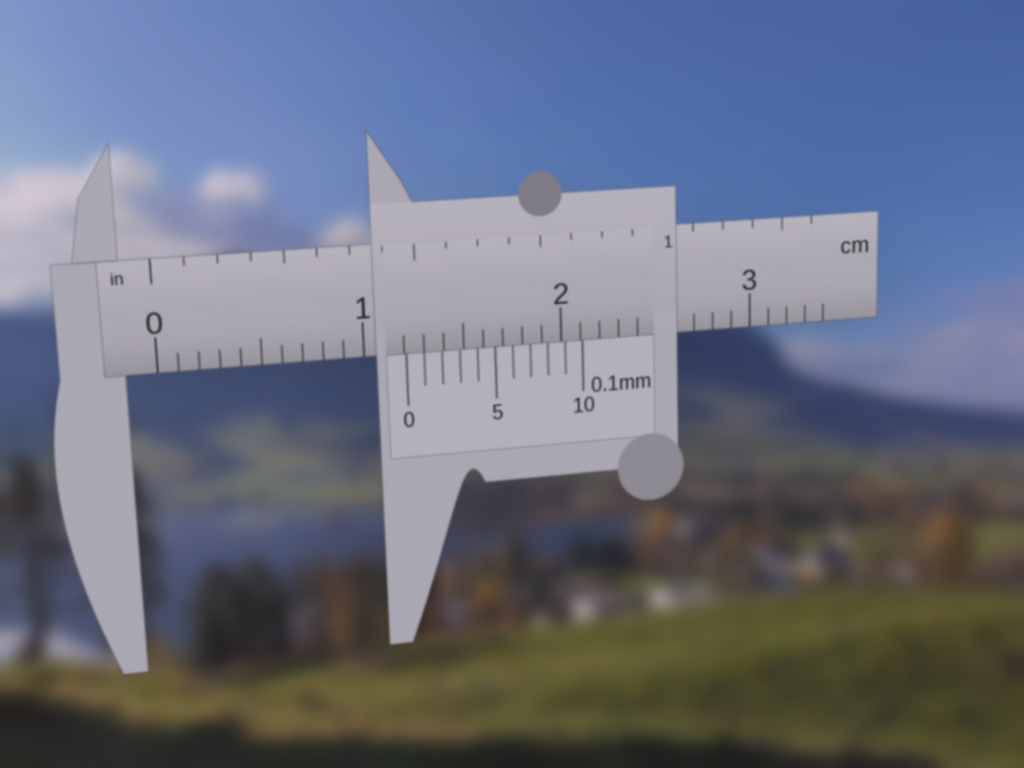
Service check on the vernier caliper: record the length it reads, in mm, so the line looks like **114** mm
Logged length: **12.1** mm
